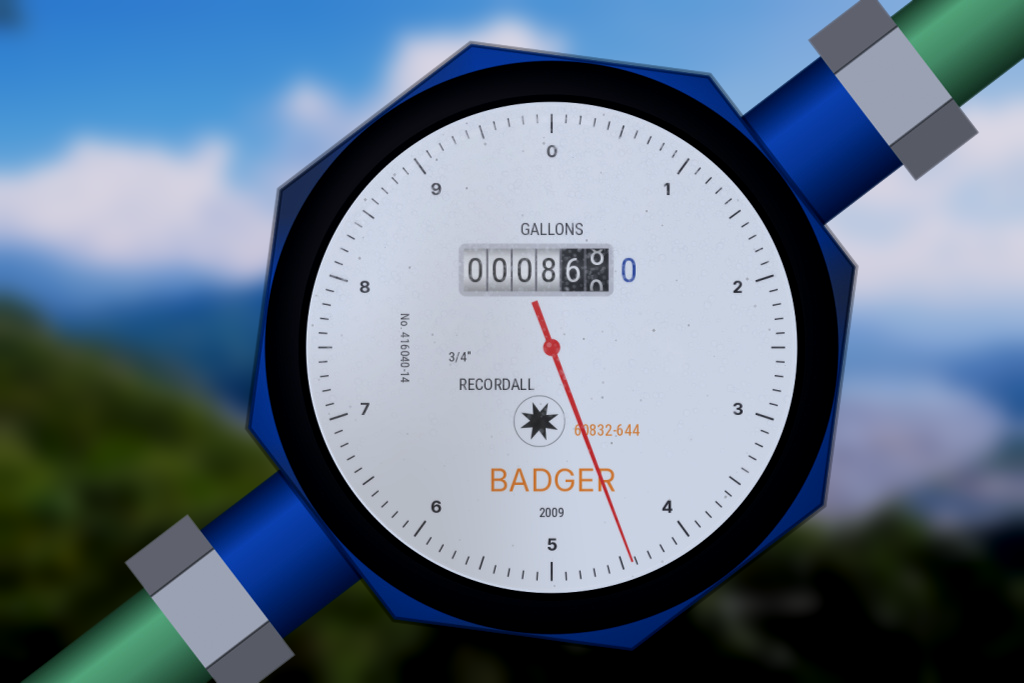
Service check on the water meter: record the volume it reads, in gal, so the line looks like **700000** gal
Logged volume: **8684.4** gal
